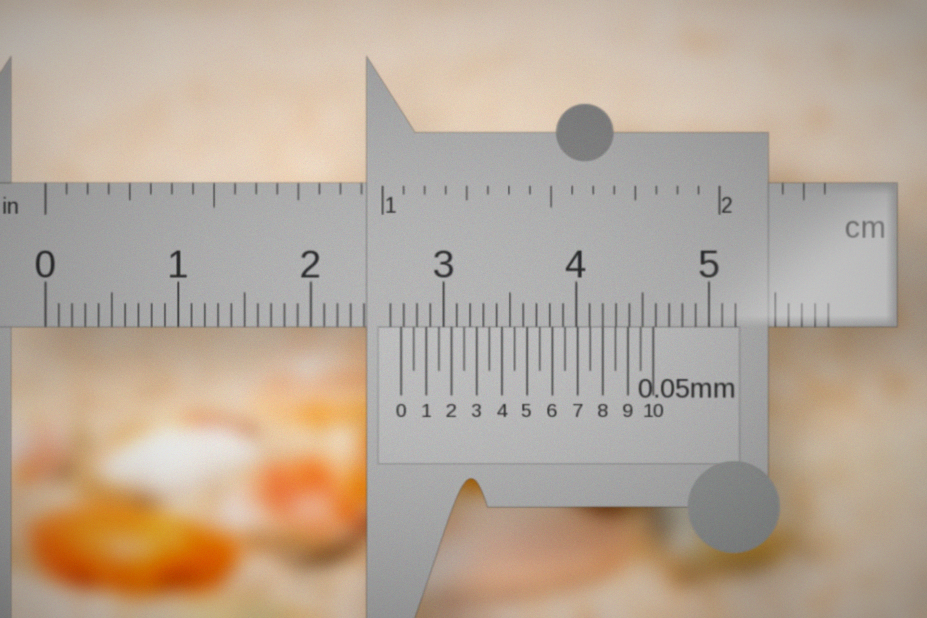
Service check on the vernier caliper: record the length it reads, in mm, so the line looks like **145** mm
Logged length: **26.8** mm
